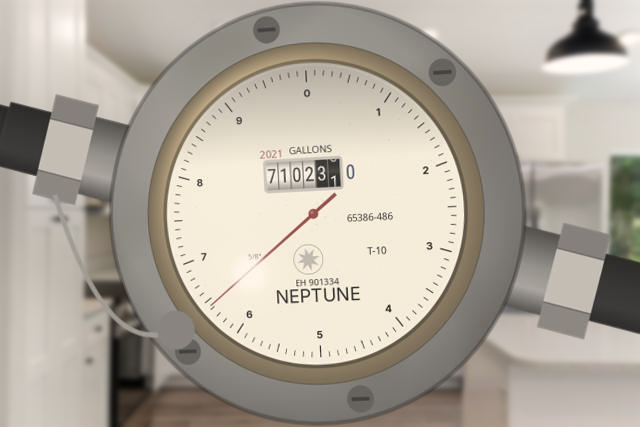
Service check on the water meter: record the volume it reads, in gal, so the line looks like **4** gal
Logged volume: **7102306.4** gal
